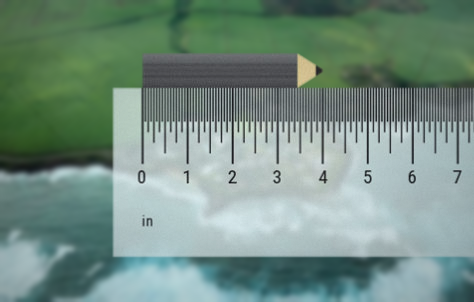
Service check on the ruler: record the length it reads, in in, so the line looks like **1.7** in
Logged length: **4** in
